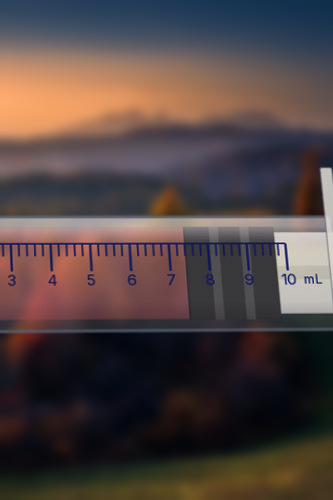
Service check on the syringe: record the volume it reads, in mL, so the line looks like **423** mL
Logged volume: **7.4** mL
